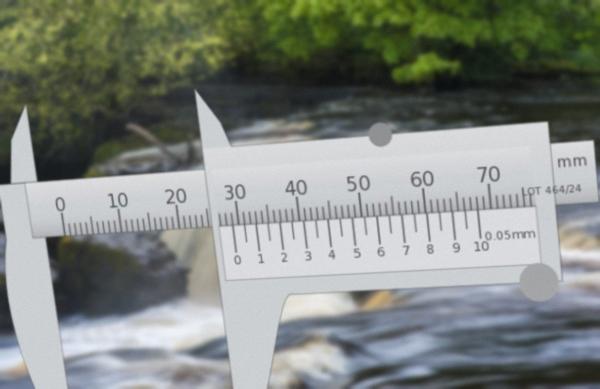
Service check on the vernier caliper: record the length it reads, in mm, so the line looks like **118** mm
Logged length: **29.0** mm
